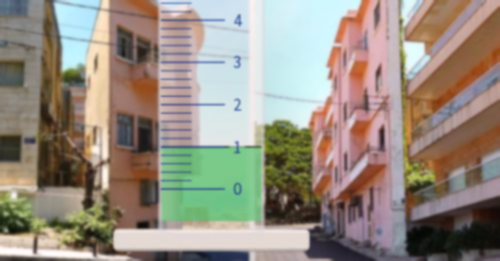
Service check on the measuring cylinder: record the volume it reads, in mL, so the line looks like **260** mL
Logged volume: **1** mL
